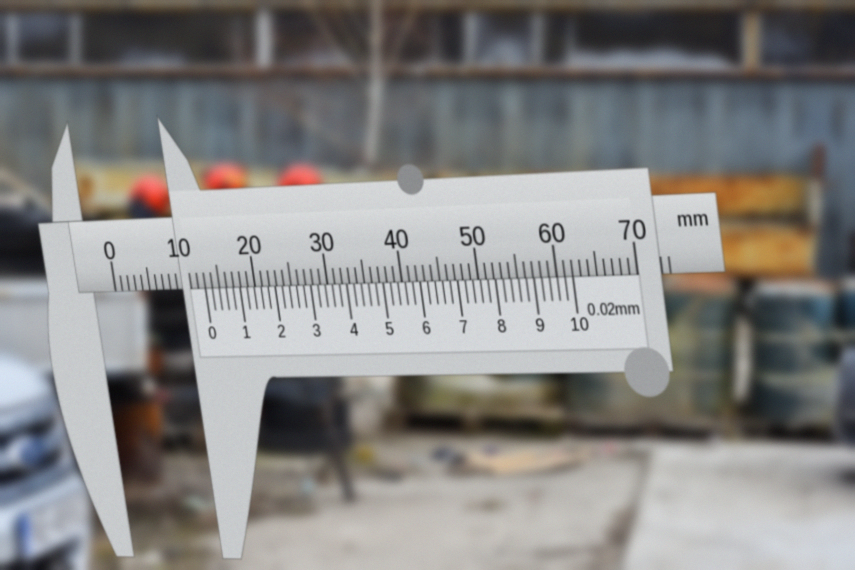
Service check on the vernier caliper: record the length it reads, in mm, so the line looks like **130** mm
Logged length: **13.0** mm
